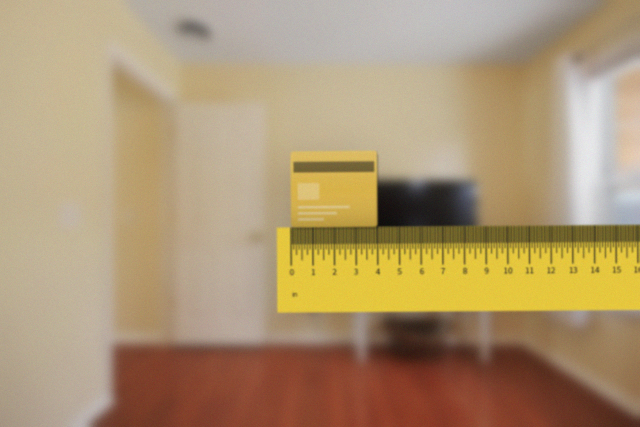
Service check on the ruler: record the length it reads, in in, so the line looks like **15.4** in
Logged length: **4** in
